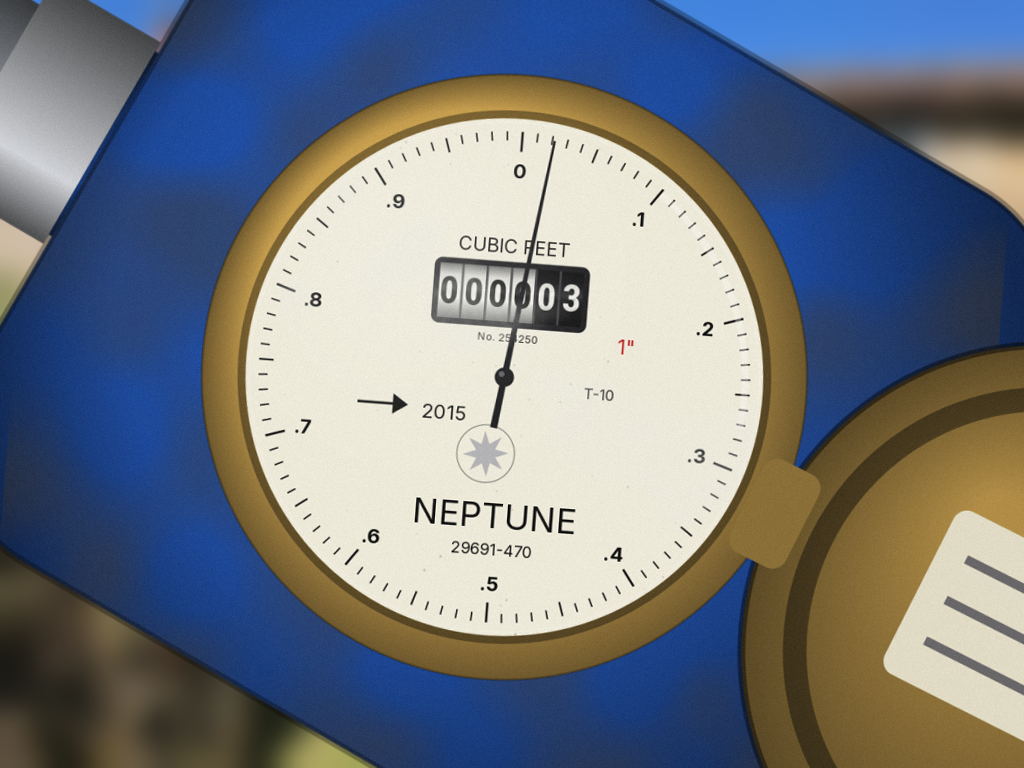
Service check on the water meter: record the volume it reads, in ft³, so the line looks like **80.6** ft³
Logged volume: **3.02** ft³
